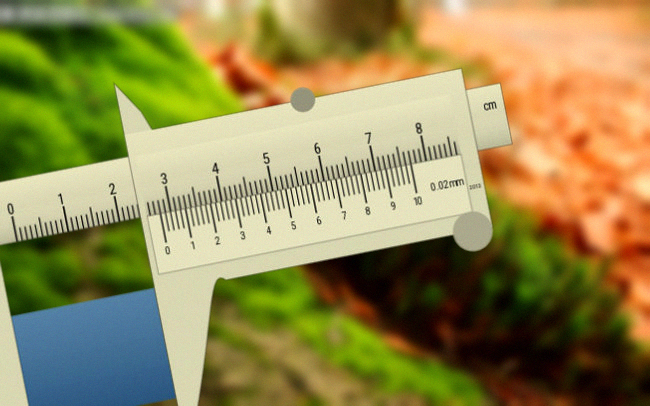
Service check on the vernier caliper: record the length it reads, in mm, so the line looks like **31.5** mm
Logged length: **28.0** mm
